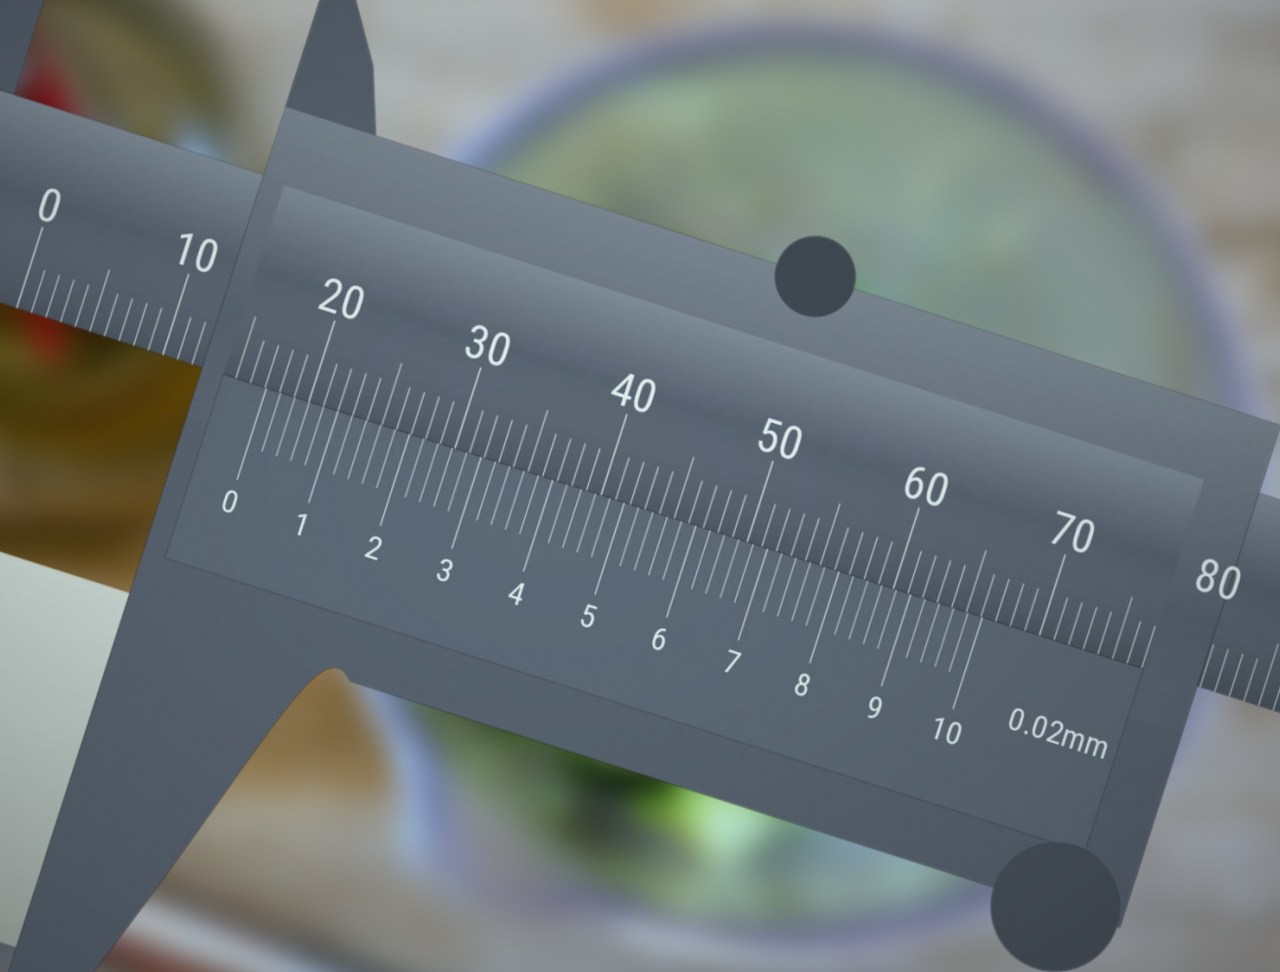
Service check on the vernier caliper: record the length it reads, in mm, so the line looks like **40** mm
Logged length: **17.1** mm
